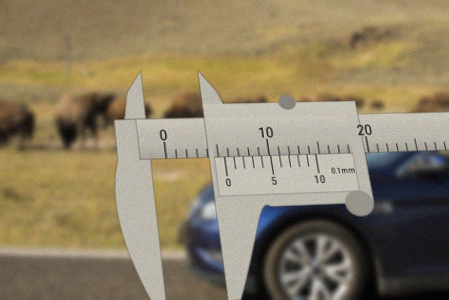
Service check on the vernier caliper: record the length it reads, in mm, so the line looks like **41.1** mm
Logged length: **5.6** mm
